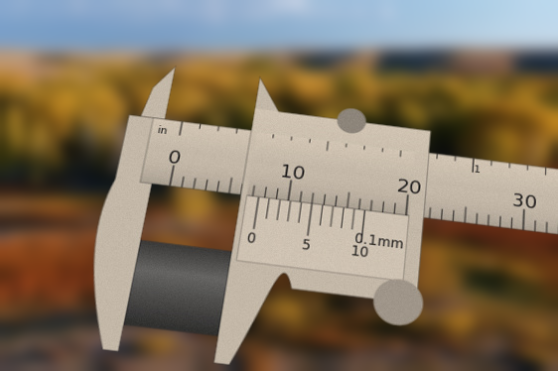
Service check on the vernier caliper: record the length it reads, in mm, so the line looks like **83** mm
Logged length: **7.5** mm
